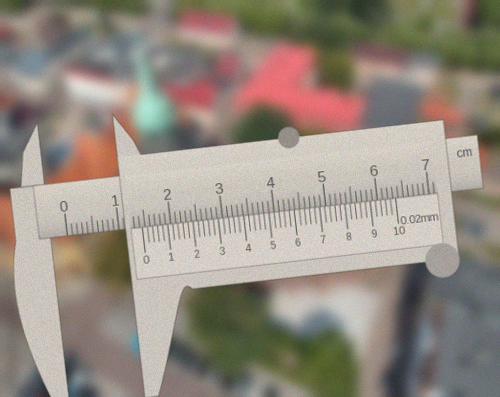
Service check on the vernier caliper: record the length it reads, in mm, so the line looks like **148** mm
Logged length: **14.5** mm
